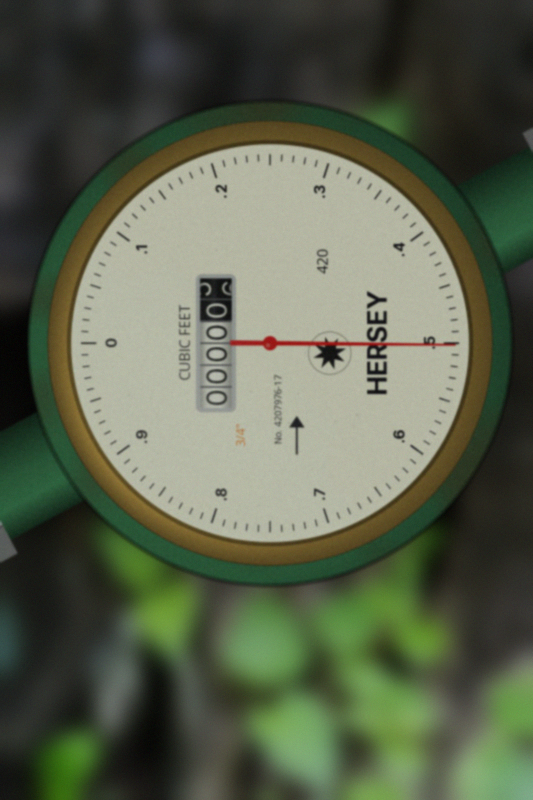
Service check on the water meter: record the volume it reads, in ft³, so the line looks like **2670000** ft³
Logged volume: **5.50** ft³
